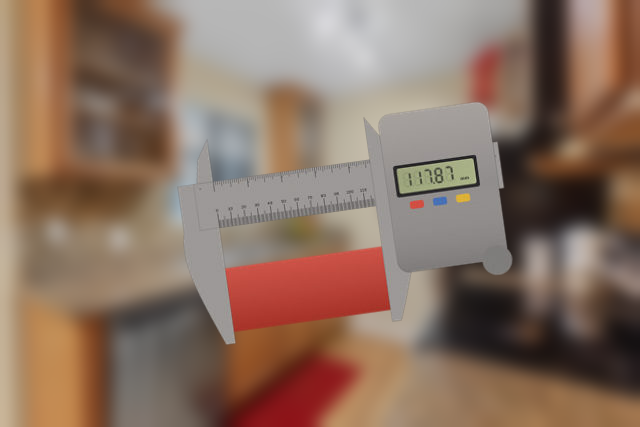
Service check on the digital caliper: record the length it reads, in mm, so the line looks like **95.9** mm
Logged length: **117.87** mm
